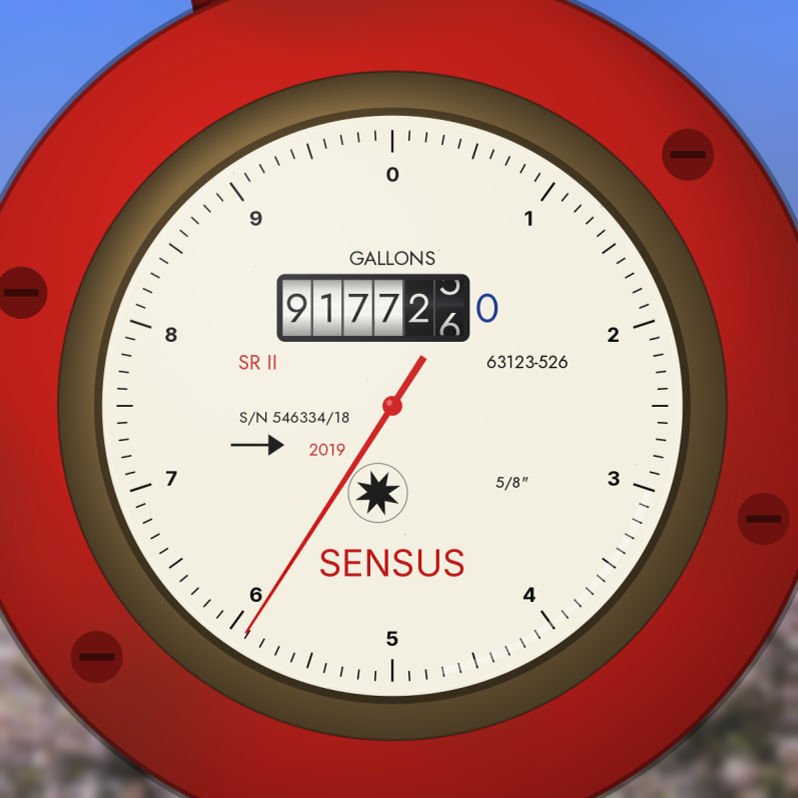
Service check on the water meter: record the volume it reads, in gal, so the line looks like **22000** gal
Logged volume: **9177255.9** gal
